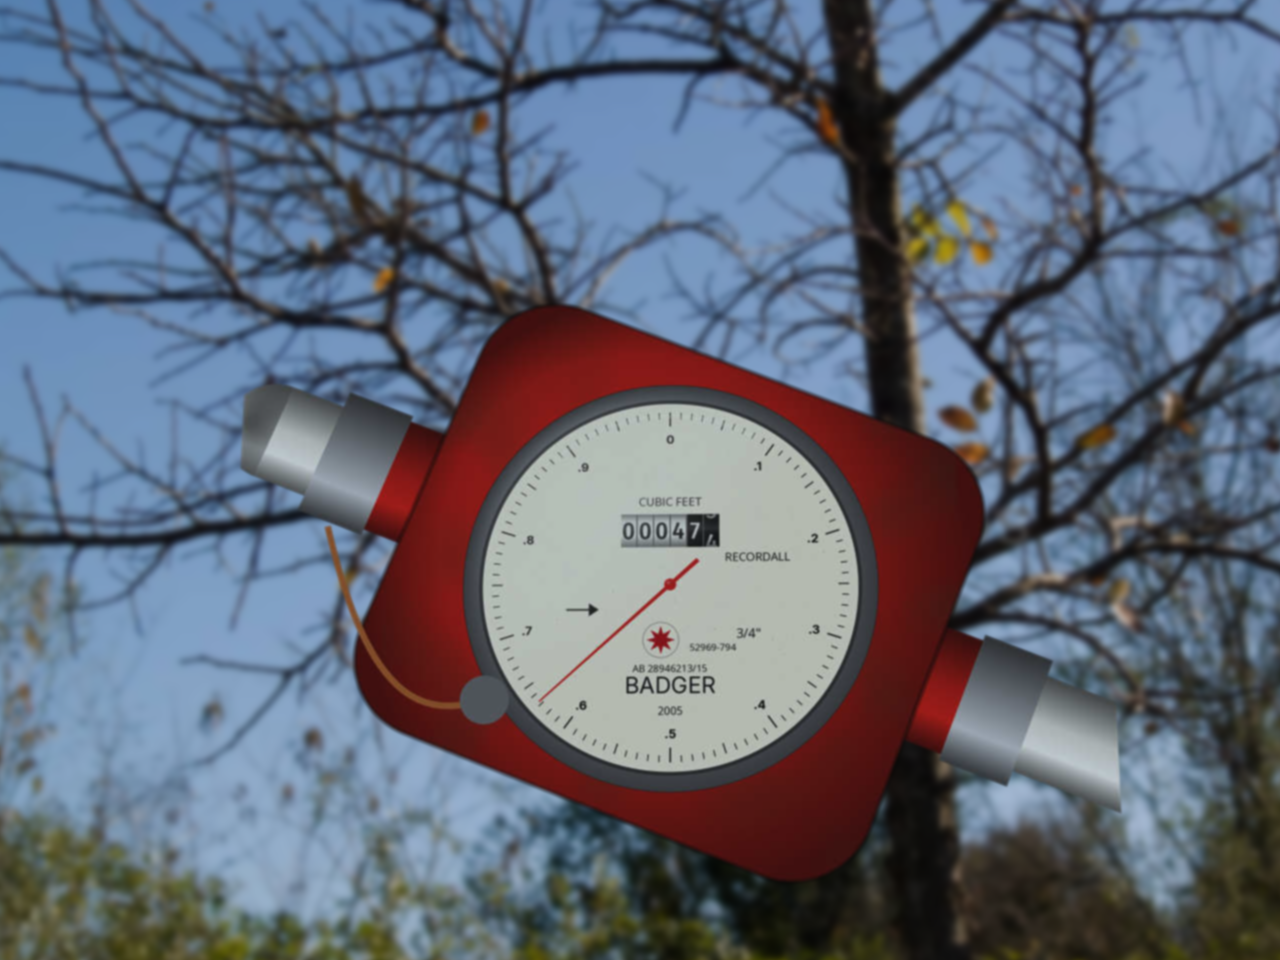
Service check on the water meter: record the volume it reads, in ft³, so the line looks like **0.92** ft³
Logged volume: **473.63** ft³
